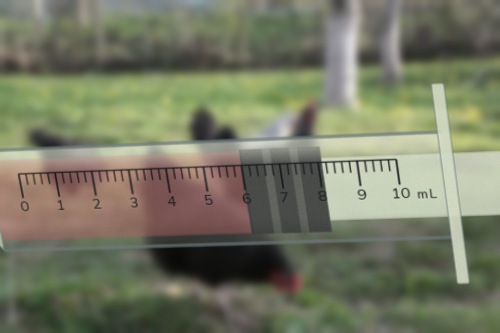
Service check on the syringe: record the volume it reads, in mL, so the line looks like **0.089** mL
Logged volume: **6** mL
